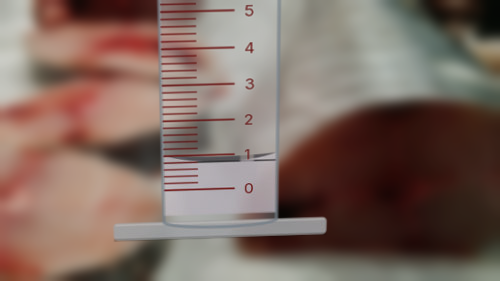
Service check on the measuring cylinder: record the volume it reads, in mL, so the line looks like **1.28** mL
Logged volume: **0.8** mL
